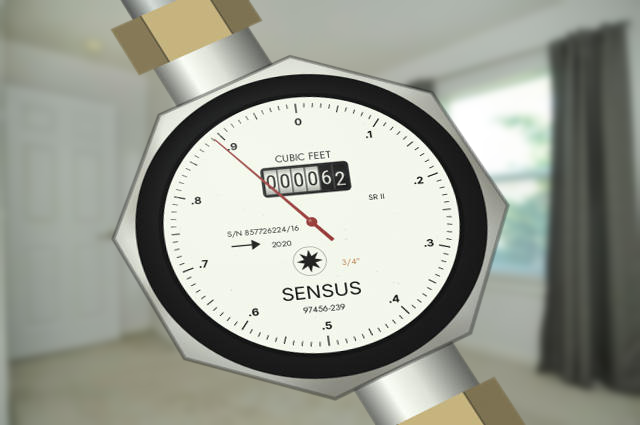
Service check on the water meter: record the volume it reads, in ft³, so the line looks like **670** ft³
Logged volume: **61.89** ft³
